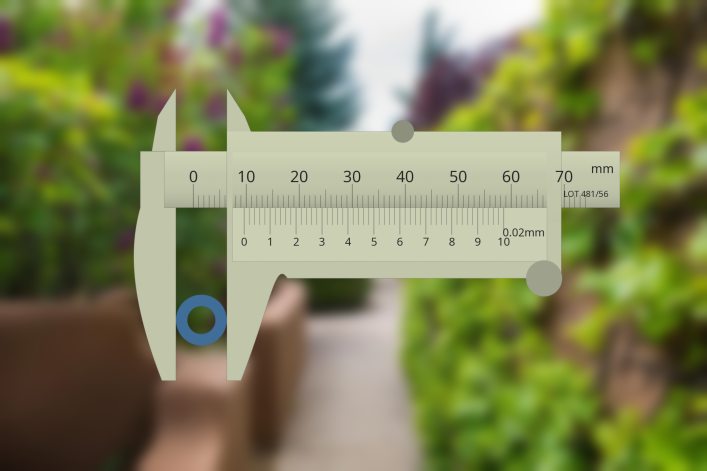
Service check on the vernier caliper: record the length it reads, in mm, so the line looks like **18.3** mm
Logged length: **9.6** mm
